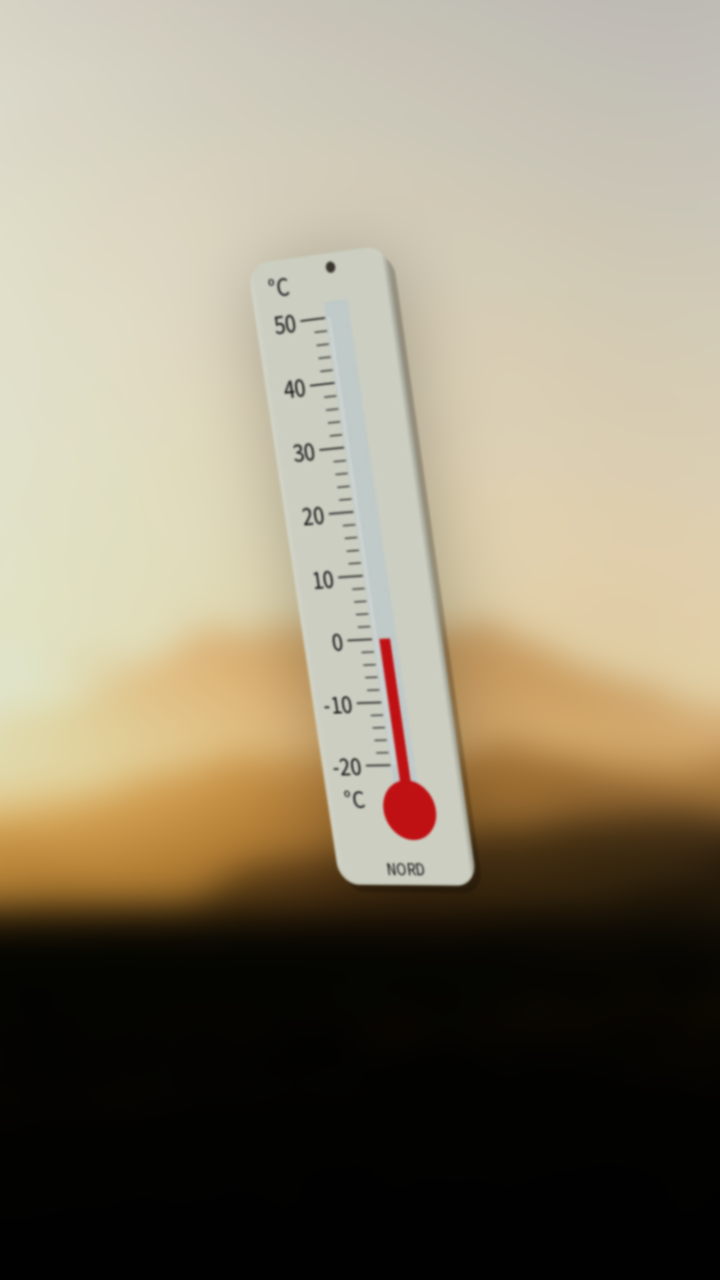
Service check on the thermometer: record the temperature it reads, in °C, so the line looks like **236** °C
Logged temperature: **0** °C
